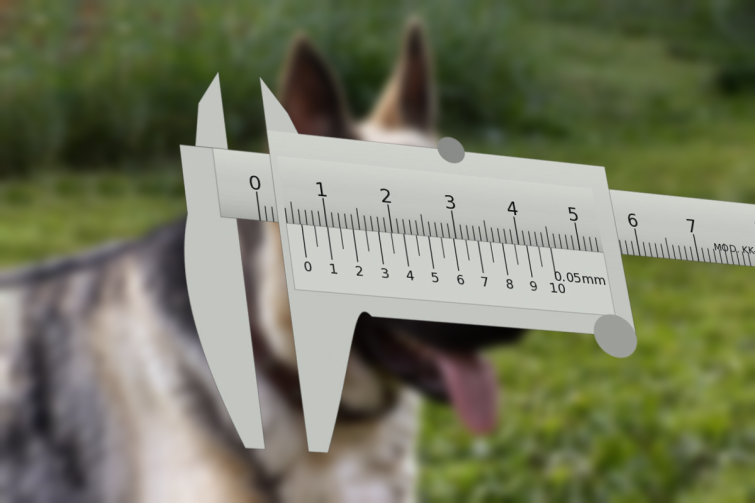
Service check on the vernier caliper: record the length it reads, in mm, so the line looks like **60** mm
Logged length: **6.2** mm
